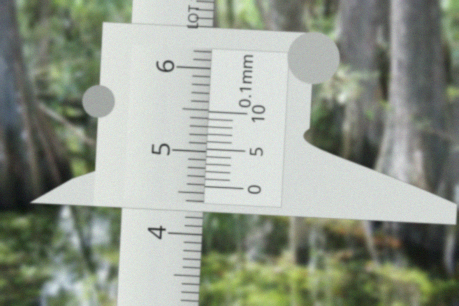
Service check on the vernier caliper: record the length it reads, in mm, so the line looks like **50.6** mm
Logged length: **45.8** mm
